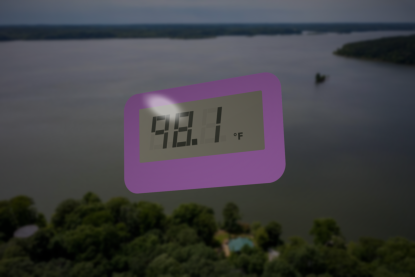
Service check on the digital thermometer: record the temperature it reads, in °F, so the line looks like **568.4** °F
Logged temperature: **98.1** °F
